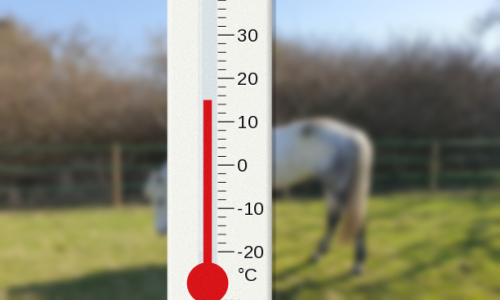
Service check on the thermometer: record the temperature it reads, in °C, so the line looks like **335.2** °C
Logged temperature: **15** °C
